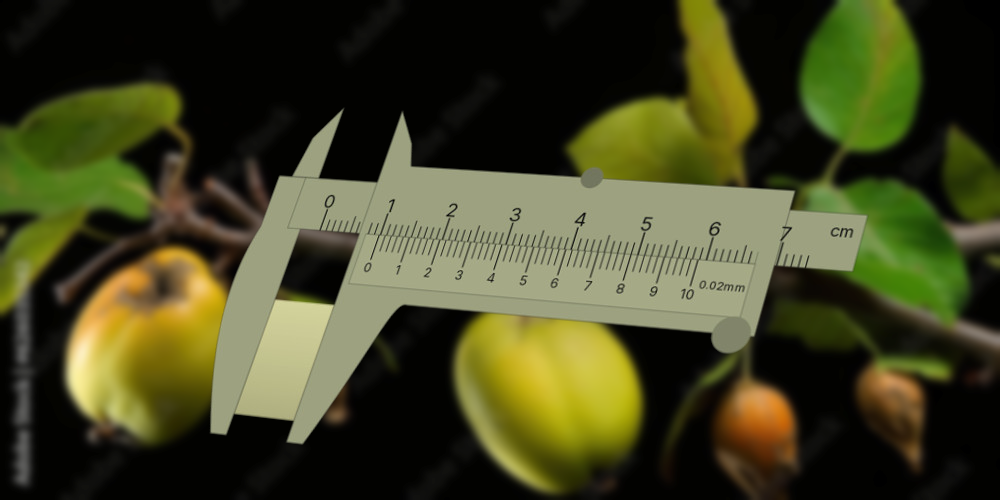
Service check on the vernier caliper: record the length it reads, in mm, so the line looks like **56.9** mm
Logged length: **9.8** mm
